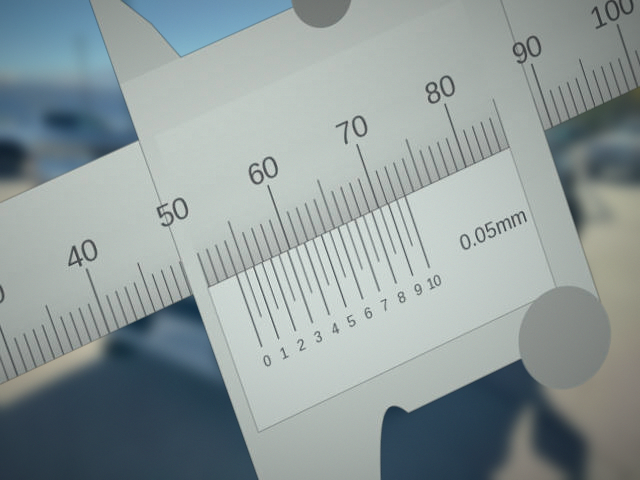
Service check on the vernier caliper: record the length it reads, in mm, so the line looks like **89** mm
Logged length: **54.0** mm
